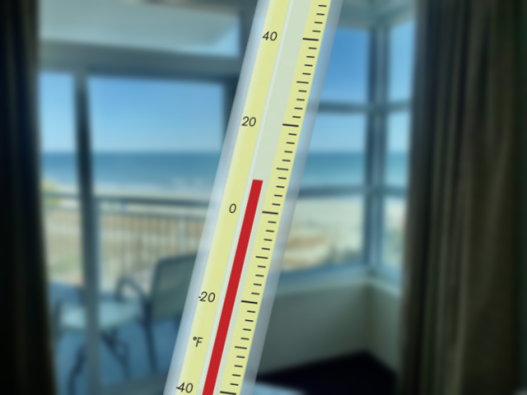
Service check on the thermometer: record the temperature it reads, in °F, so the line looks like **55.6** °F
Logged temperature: **7** °F
